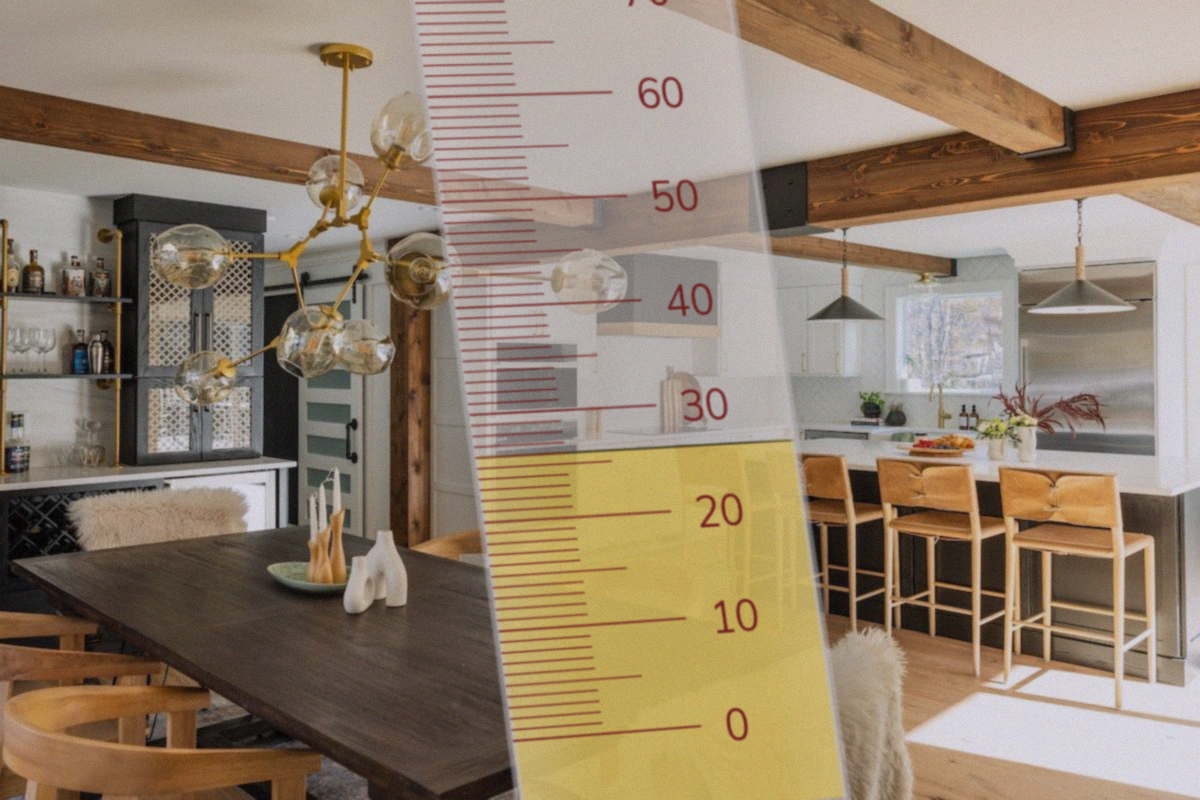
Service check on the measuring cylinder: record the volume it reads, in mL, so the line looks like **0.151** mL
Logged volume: **26** mL
